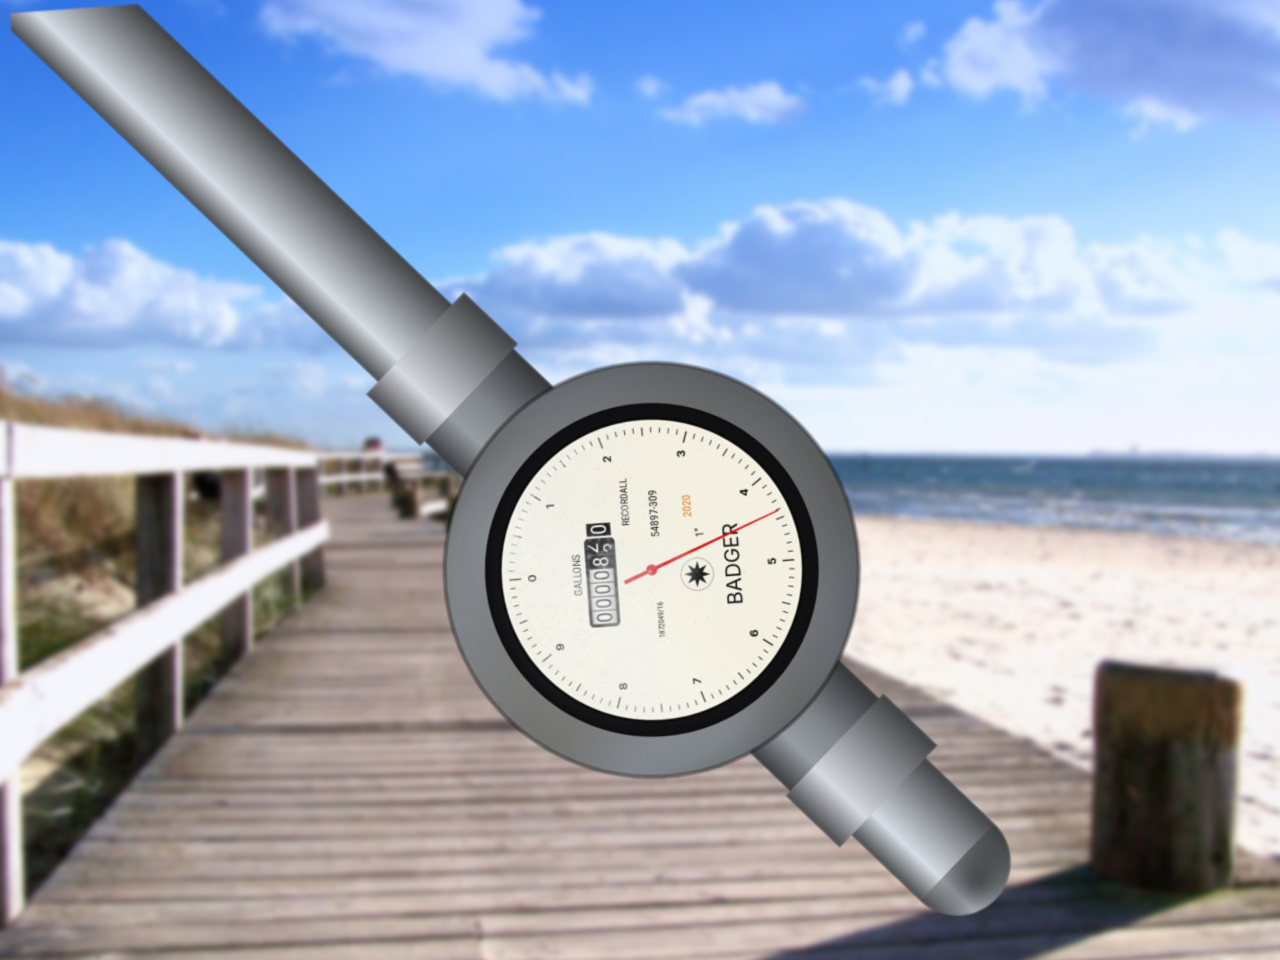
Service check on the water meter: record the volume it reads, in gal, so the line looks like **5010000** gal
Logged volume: **824.4** gal
